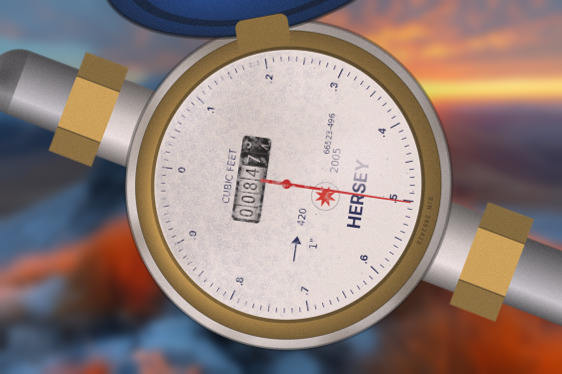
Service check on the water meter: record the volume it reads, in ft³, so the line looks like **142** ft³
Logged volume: **8473.50** ft³
